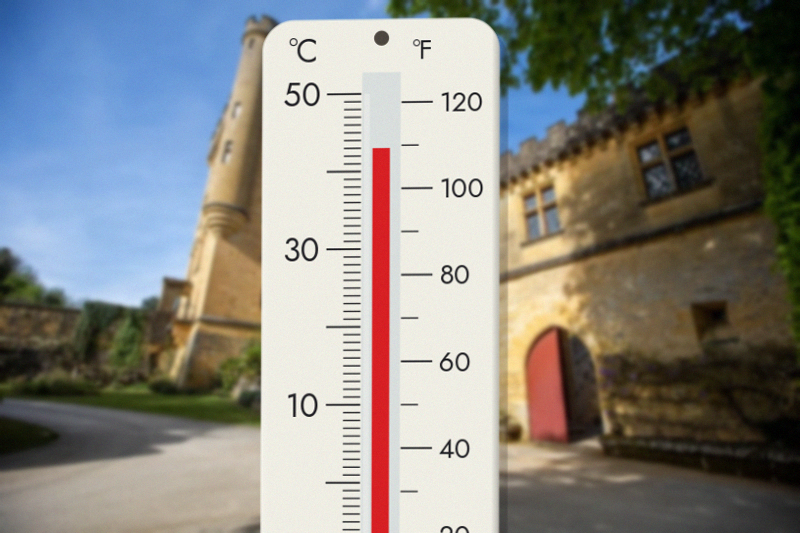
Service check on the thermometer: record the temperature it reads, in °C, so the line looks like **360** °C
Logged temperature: **43** °C
